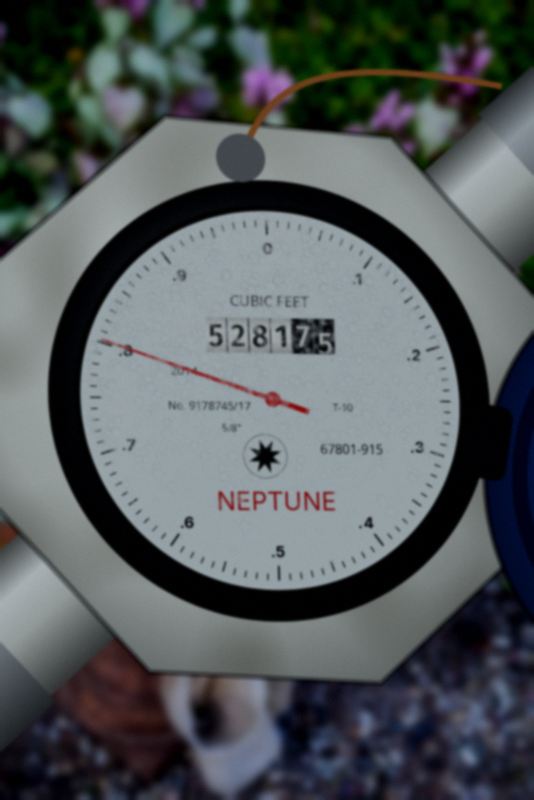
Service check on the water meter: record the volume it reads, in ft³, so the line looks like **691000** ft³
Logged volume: **528174.80** ft³
